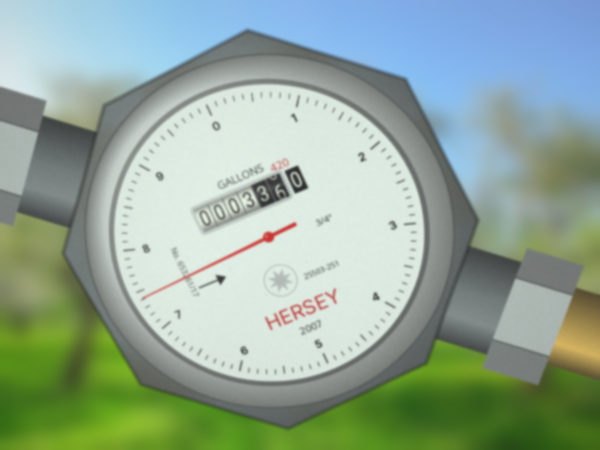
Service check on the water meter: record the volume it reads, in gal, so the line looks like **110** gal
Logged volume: **3357.4** gal
